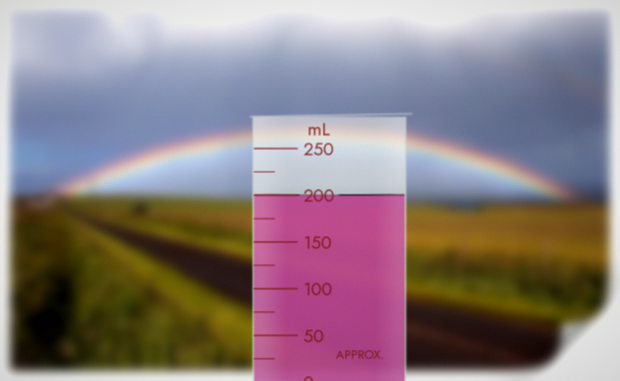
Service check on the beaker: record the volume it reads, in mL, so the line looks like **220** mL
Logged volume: **200** mL
